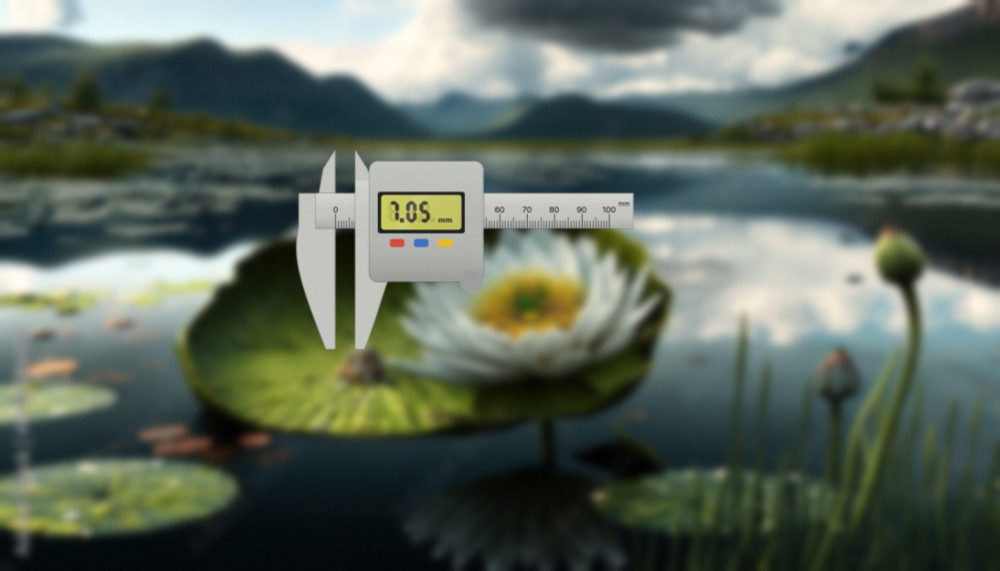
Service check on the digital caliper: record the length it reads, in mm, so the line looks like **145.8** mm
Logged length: **7.05** mm
